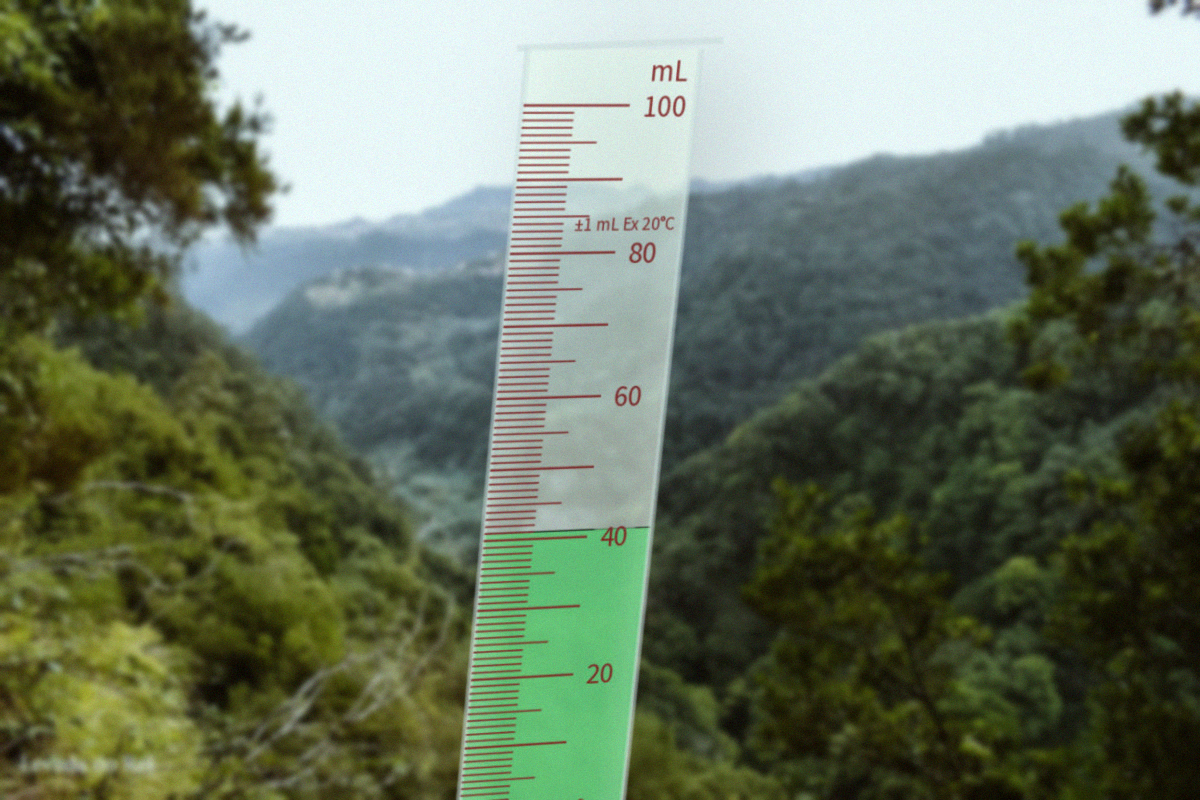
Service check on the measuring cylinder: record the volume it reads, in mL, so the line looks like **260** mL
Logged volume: **41** mL
